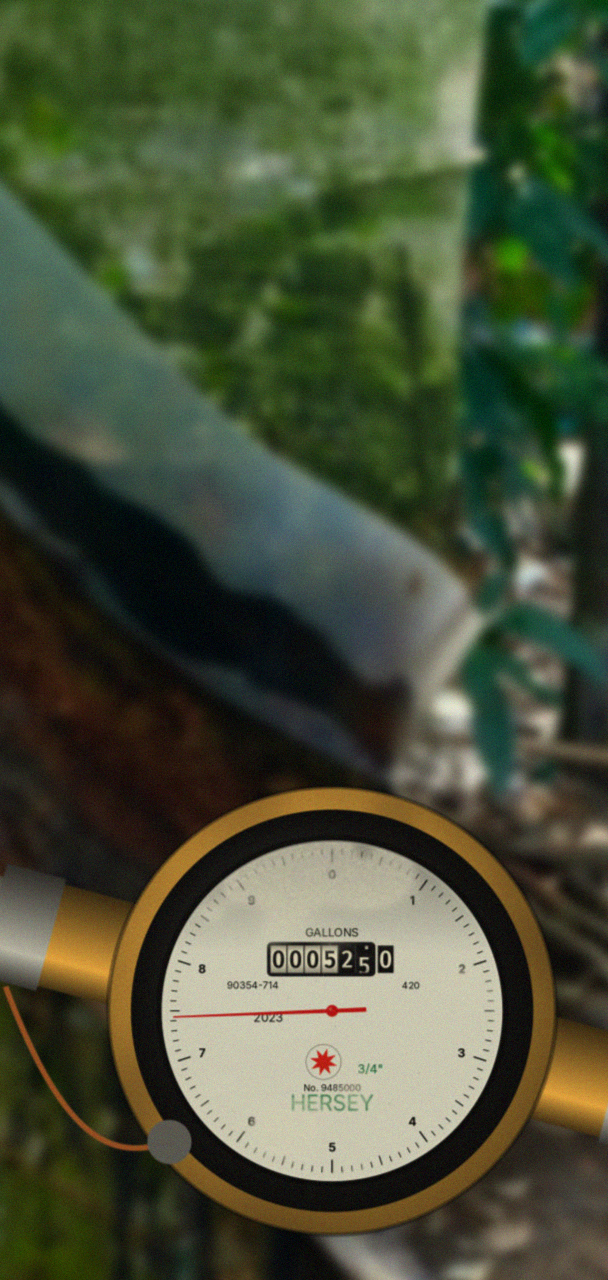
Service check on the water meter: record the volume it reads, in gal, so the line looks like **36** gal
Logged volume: **5247.4** gal
